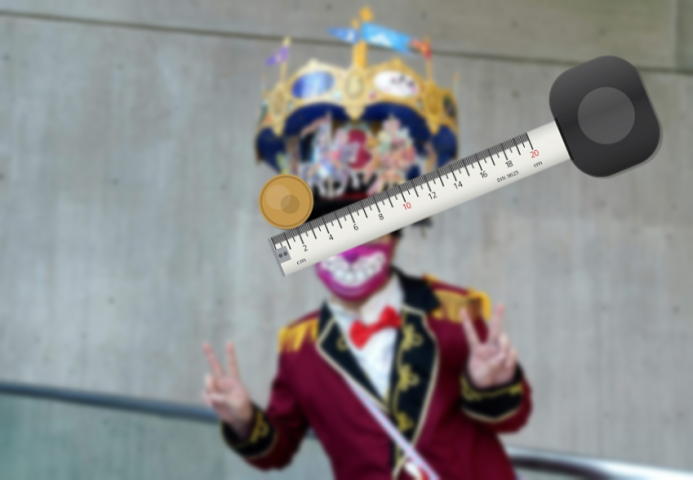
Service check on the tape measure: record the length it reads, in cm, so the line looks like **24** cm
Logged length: **4** cm
